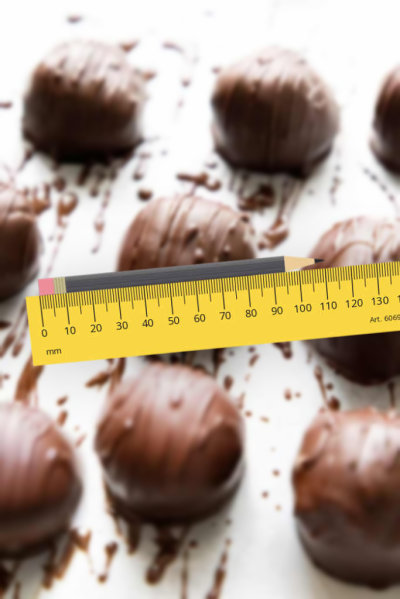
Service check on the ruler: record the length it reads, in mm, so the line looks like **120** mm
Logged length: **110** mm
